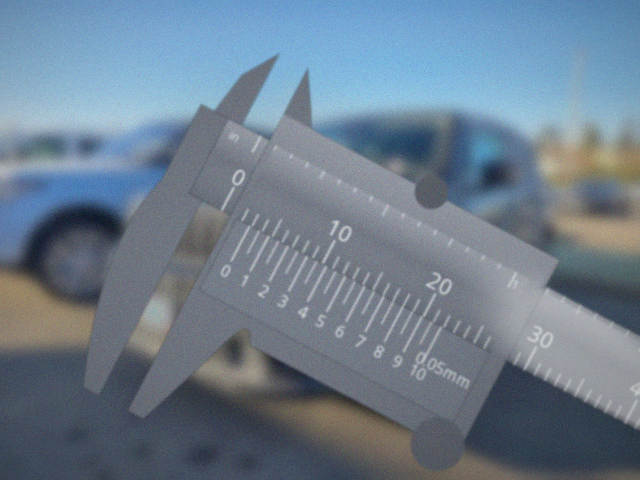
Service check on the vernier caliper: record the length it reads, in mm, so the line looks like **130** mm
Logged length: **2.8** mm
